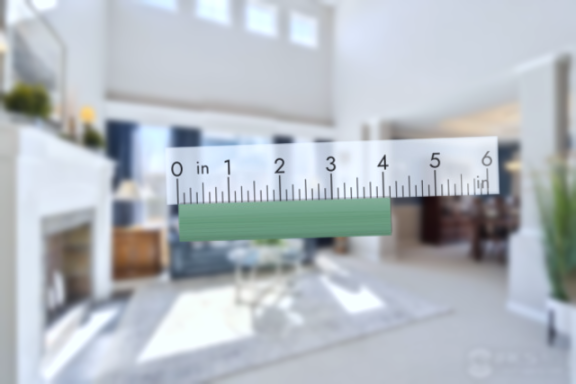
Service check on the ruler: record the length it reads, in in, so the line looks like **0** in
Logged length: **4.125** in
